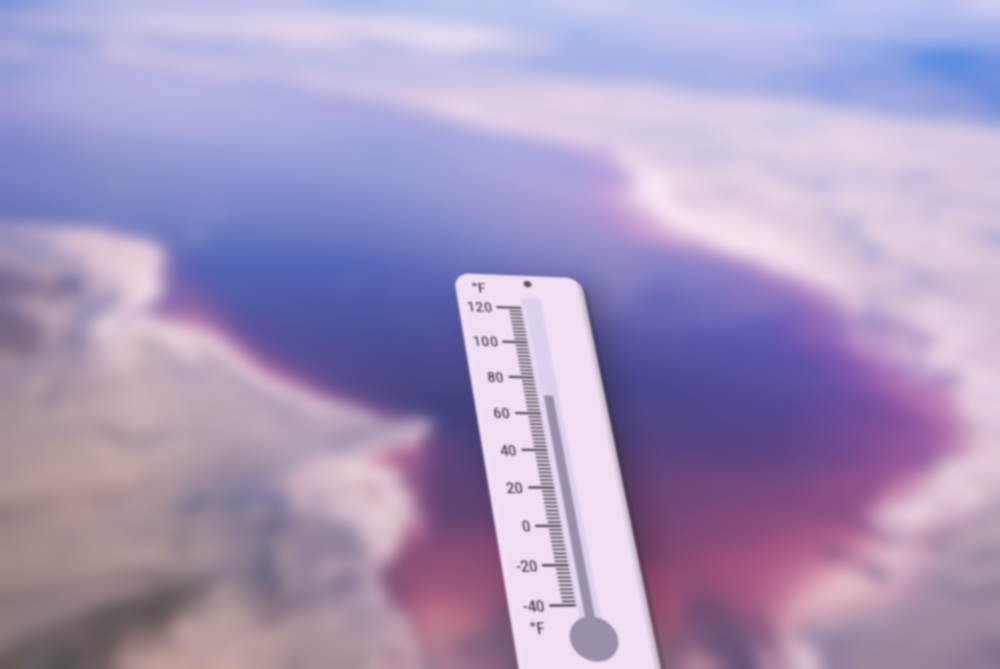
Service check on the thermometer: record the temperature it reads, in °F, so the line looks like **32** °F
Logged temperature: **70** °F
